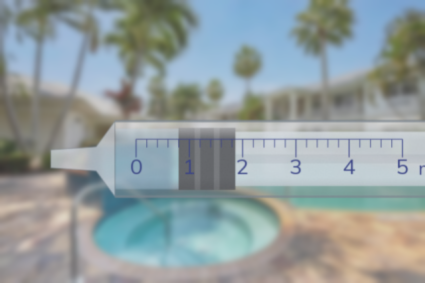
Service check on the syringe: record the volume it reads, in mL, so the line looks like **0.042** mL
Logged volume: **0.8** mL
